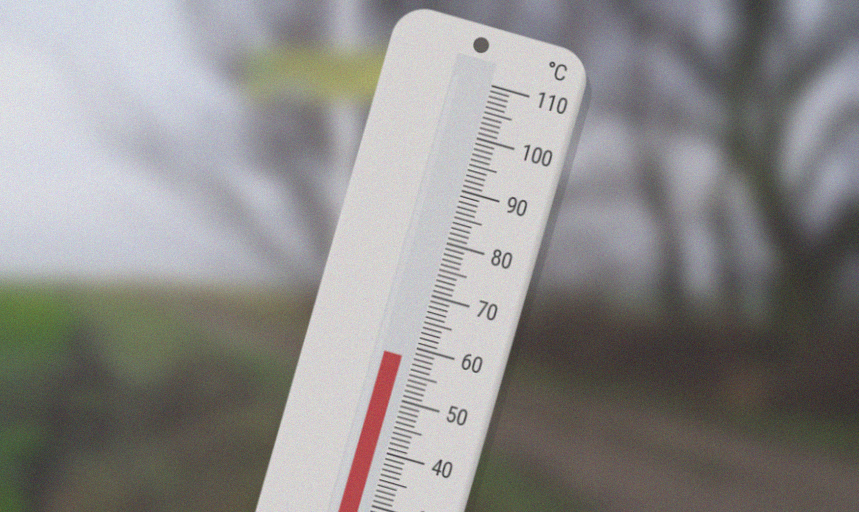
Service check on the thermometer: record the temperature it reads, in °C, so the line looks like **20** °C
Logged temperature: **58** °C
